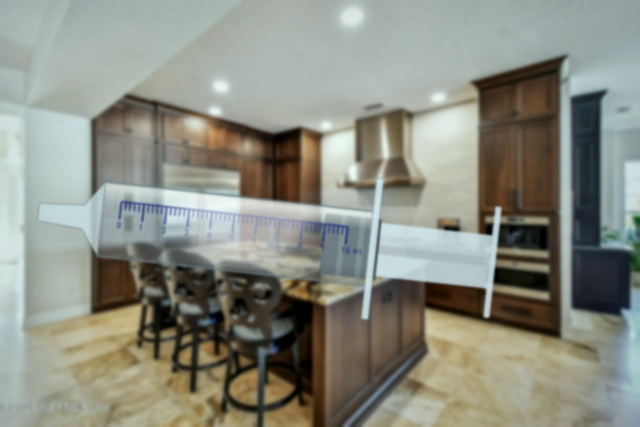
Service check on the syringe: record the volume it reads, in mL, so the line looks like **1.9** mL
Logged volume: **9** mL
